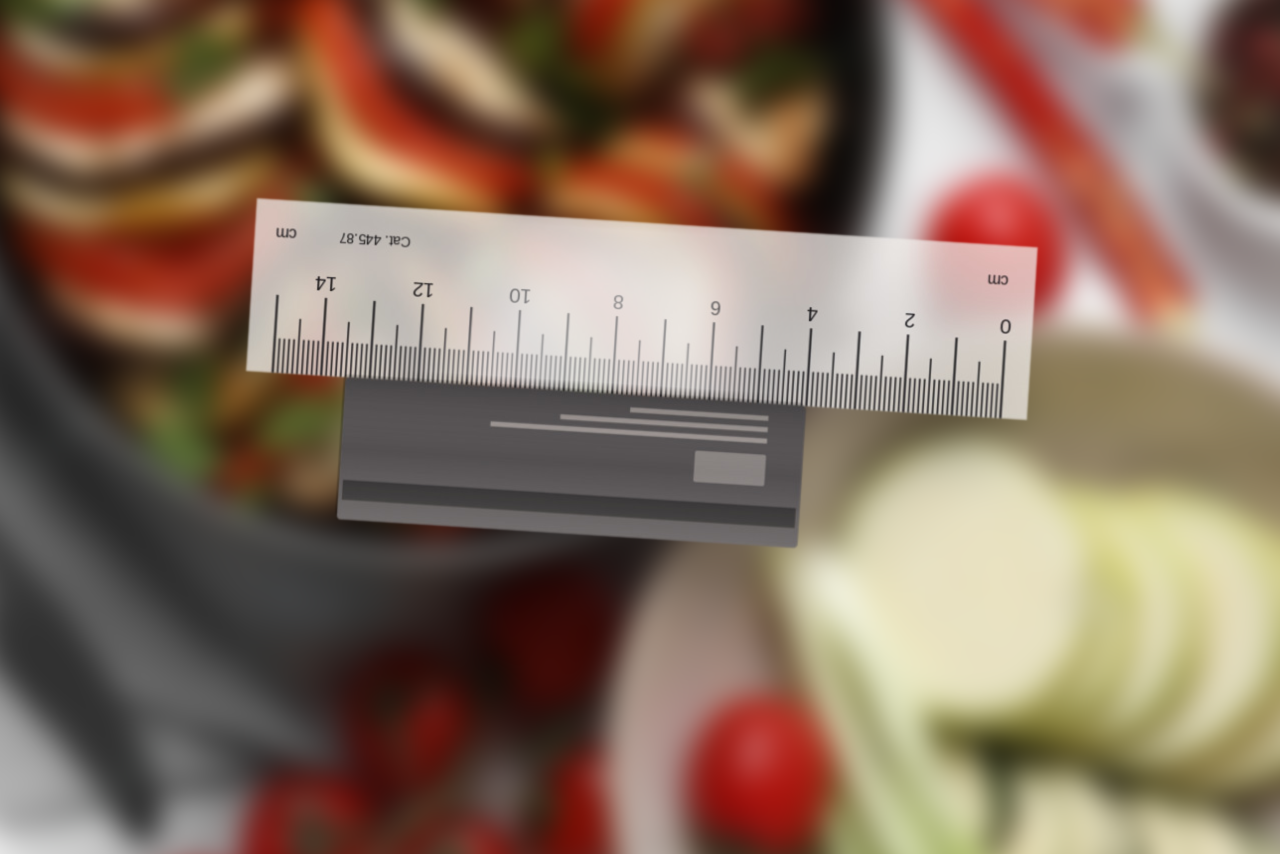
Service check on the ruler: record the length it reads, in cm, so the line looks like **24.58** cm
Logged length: **9.5** cm
